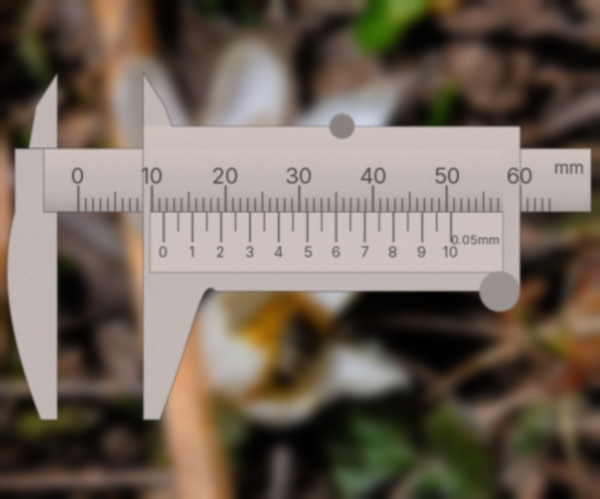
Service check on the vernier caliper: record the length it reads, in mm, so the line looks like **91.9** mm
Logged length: **11.6** mm
